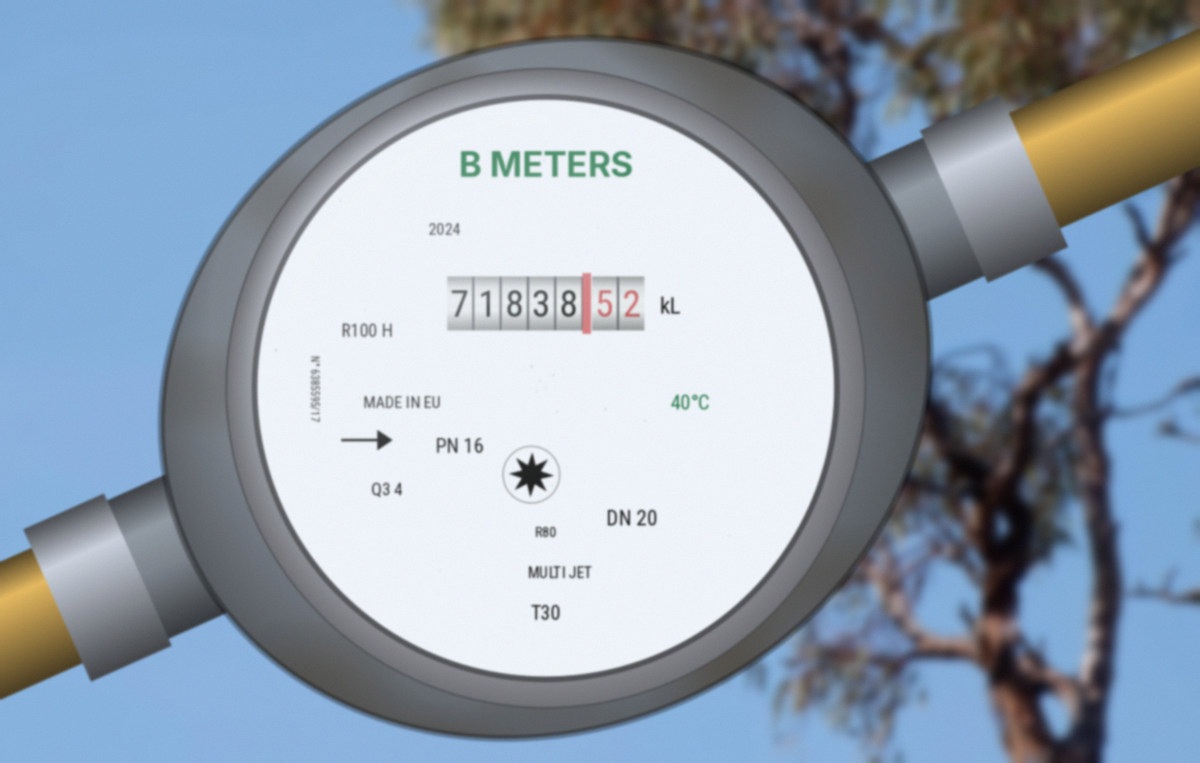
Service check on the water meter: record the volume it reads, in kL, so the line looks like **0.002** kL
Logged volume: **71838.52** kL
